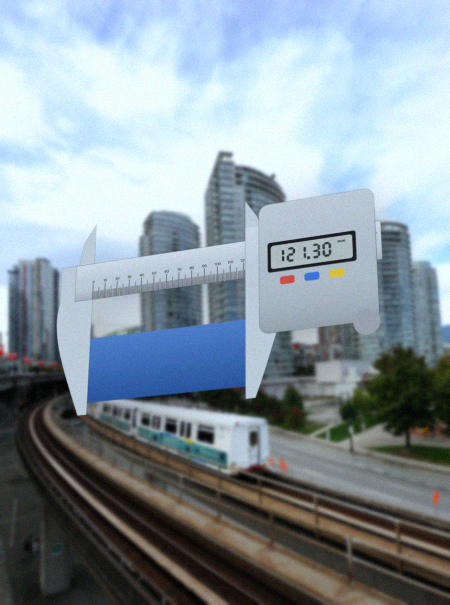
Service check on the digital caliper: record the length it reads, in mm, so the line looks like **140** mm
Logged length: **121.30** mm
